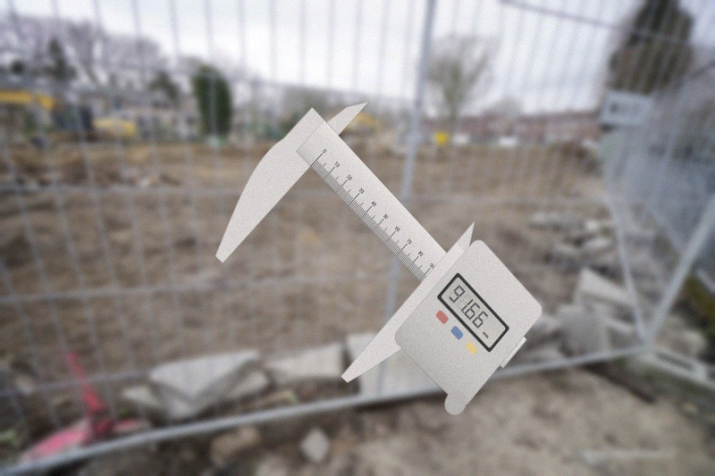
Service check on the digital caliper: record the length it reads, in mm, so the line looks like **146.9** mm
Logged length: **91.66** mm
